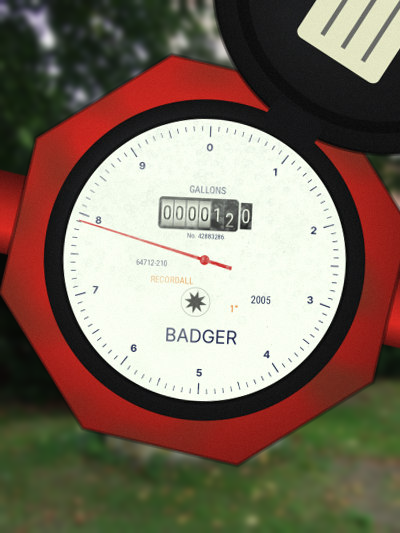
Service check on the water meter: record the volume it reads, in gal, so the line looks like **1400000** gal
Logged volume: **117.9** gal
